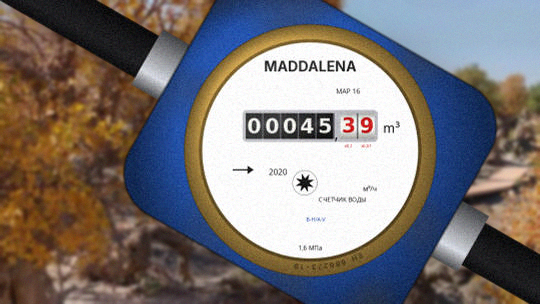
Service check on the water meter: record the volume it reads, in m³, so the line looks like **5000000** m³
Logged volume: **45.39** m³
